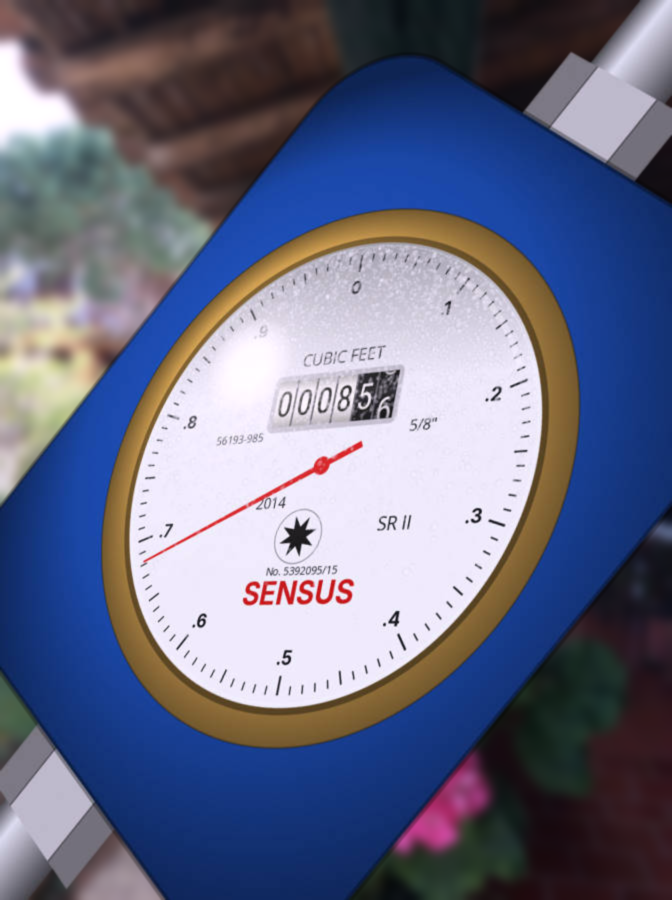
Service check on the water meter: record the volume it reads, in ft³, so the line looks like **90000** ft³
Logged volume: **855.68** ft³
